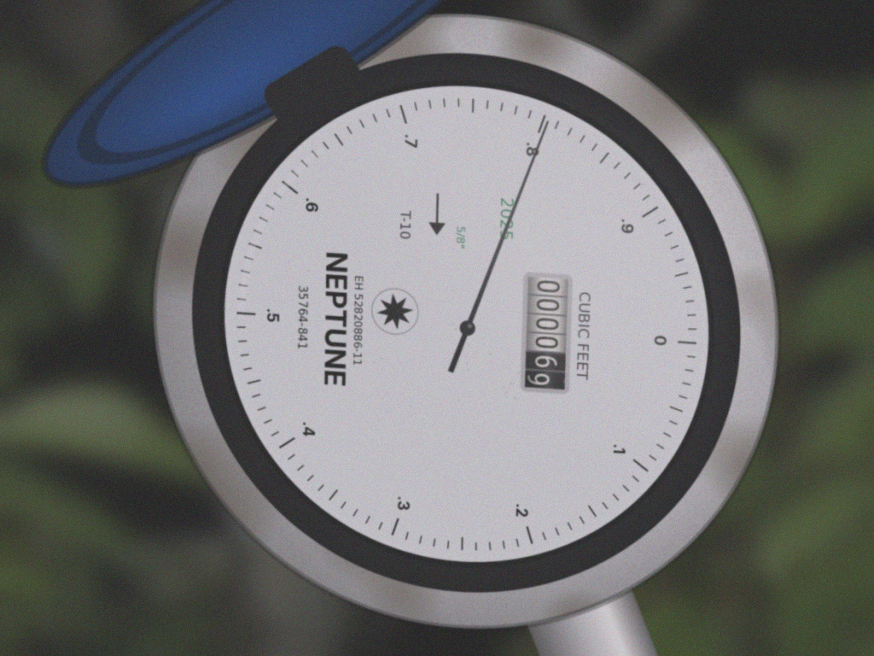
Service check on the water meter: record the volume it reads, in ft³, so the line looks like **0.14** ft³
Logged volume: **68.80** ft³
